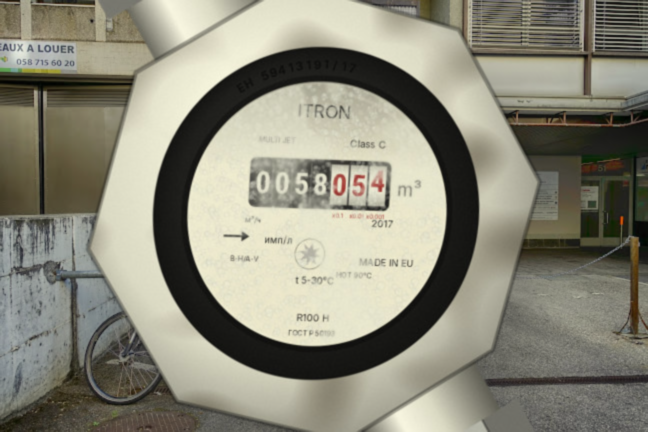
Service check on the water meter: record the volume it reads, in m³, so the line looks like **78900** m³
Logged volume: **58.054** m³
